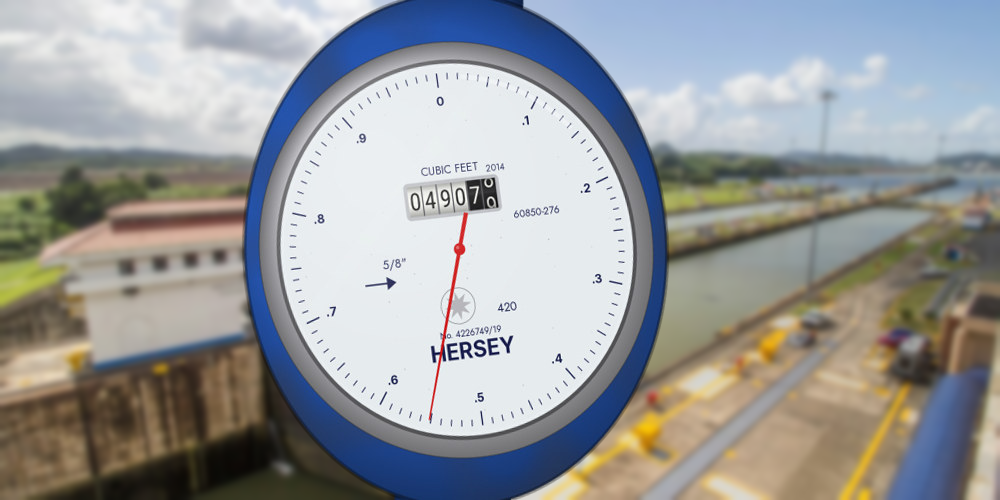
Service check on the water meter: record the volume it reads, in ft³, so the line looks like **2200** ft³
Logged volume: **49078.55** ft³
